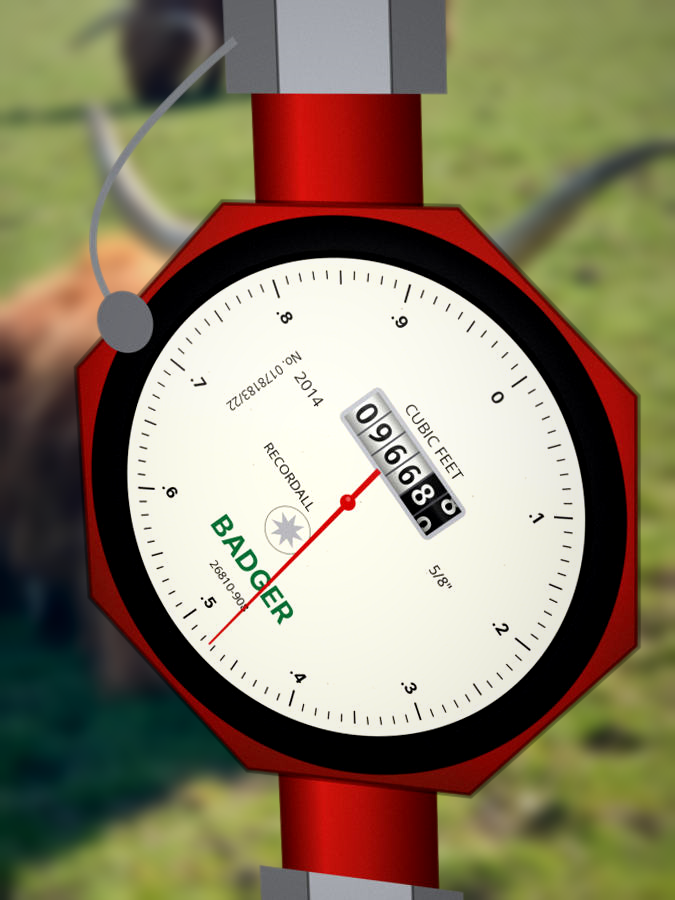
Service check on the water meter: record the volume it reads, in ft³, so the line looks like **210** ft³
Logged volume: **96688.47** ft³
